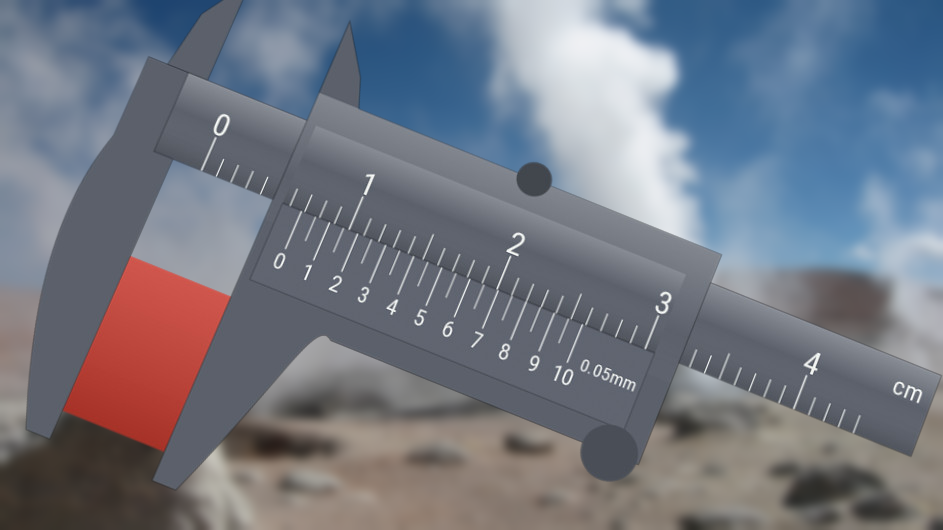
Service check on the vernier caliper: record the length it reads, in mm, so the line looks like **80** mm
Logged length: **6.8** mm
